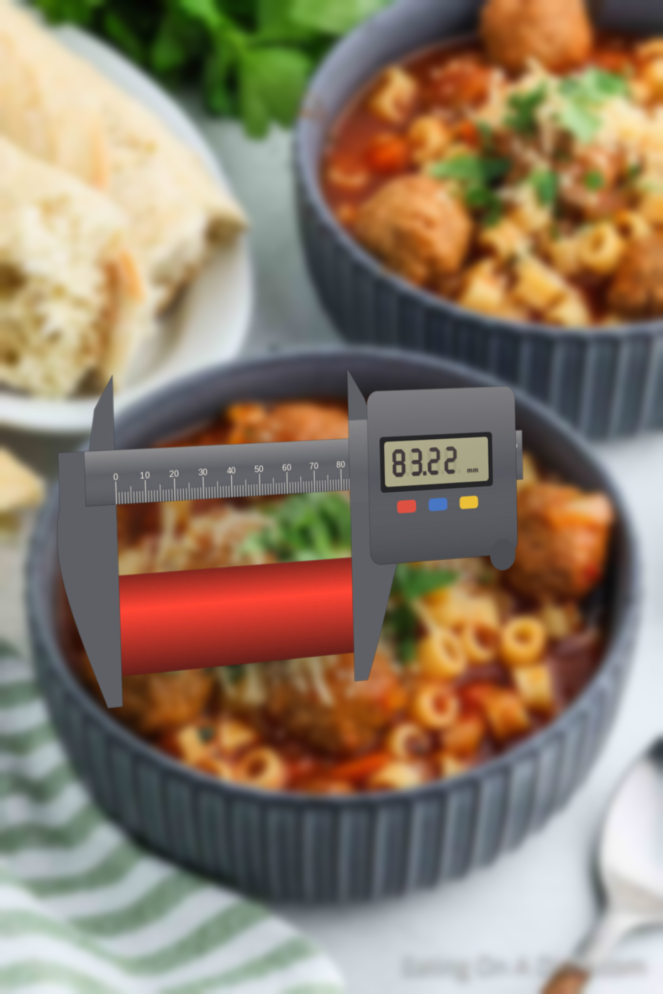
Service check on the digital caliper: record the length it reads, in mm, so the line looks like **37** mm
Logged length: **83.22** mm
